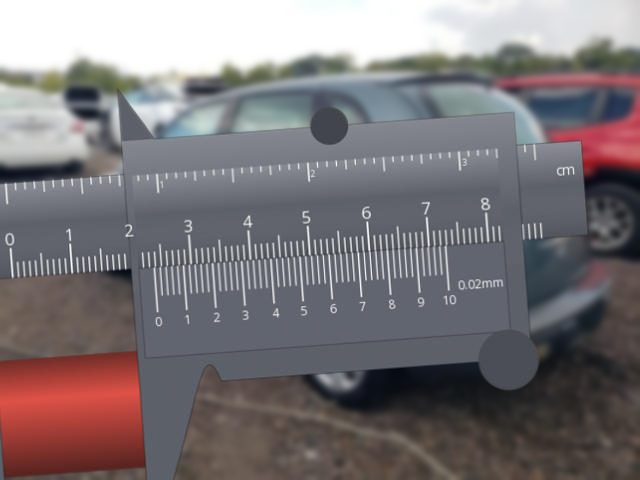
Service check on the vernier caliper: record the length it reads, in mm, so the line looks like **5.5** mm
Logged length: **23.8** mm
